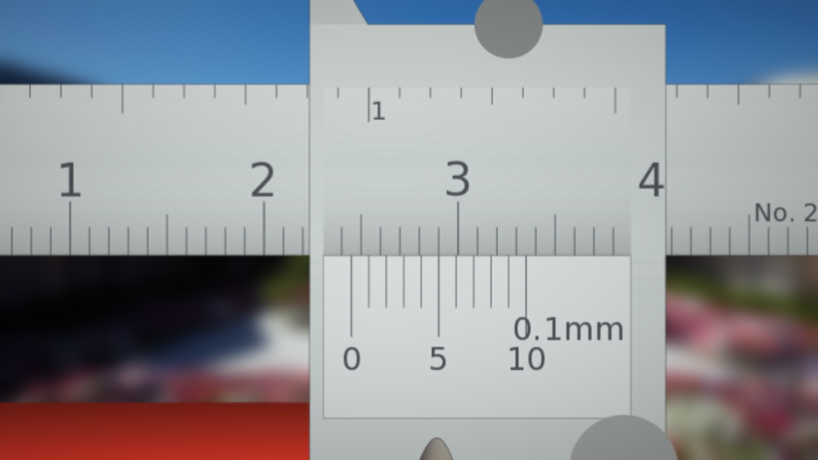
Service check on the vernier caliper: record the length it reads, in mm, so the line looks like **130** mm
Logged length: **24.5** mm
